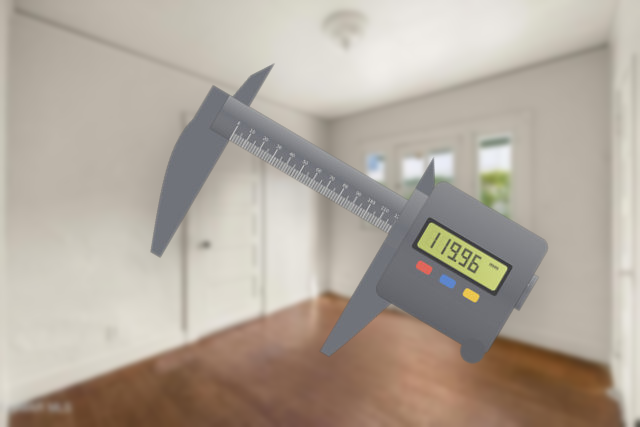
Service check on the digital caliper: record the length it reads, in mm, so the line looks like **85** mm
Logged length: **119.96** mm
